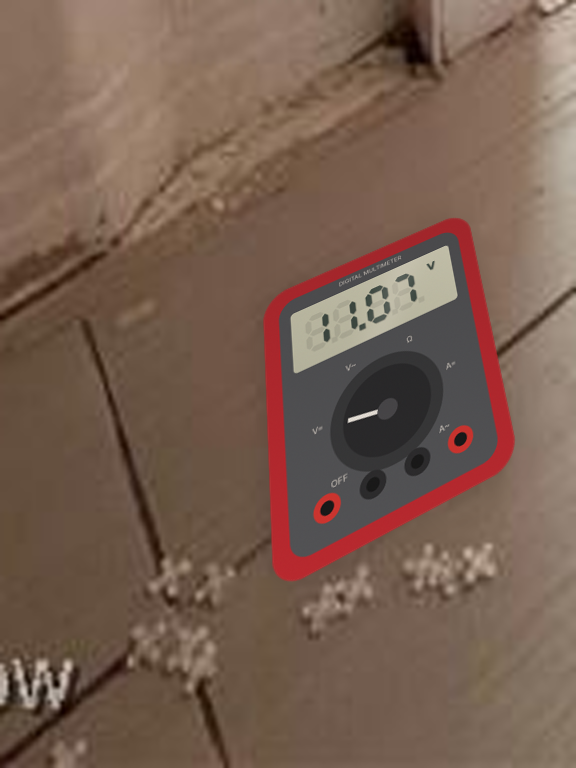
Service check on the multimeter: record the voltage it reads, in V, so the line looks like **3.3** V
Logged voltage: **11.07** V
